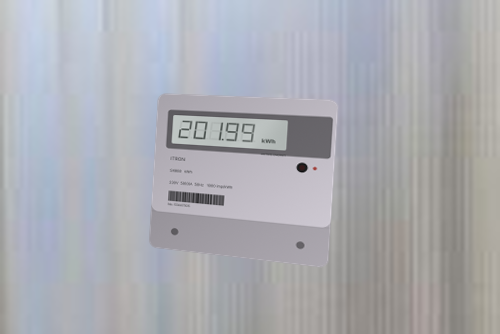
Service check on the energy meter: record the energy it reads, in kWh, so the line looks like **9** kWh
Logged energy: **201.99** kWh
